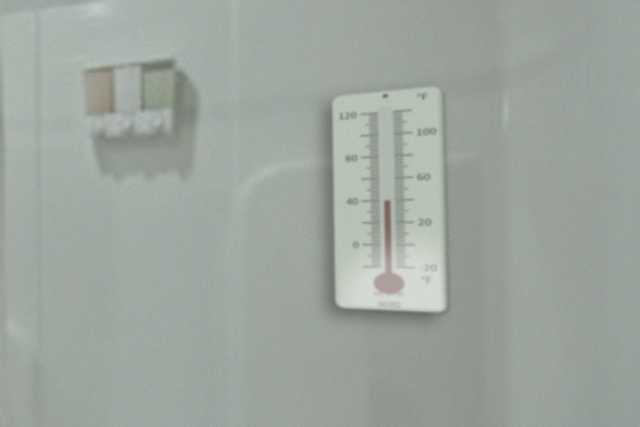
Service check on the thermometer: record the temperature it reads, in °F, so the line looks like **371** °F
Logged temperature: **40** °F
